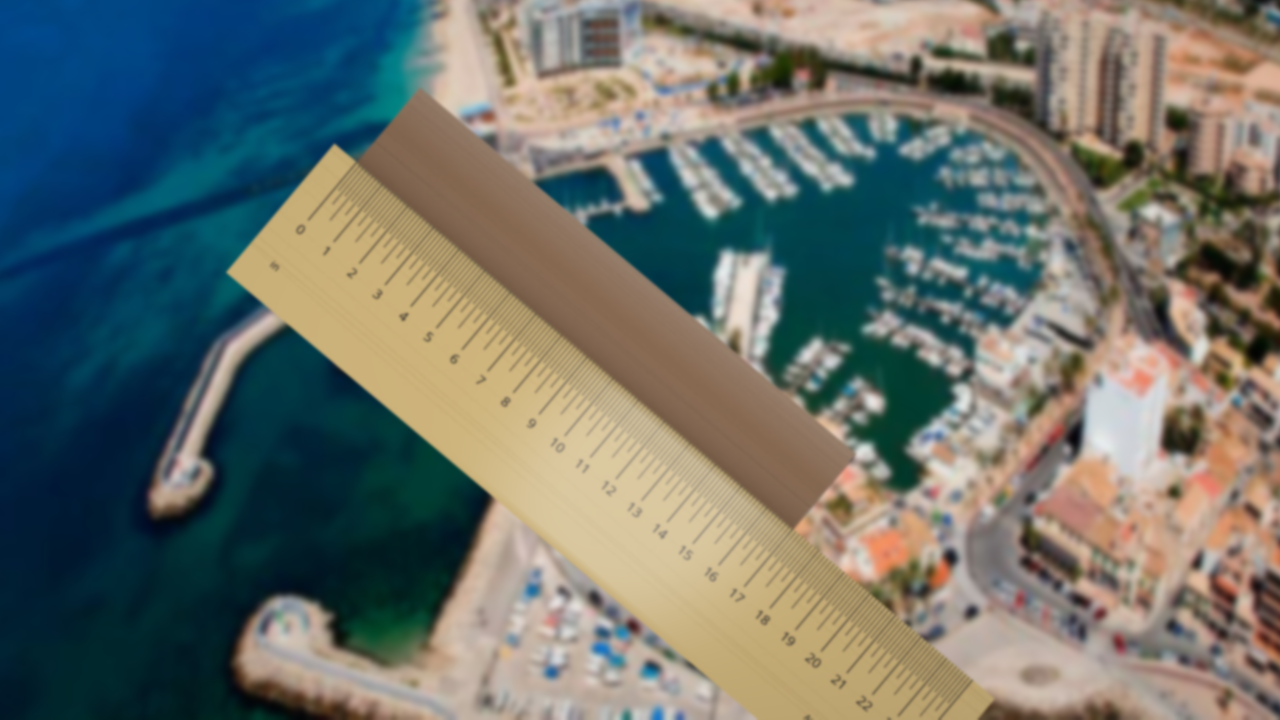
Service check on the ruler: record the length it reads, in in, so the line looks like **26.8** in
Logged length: **17** in
